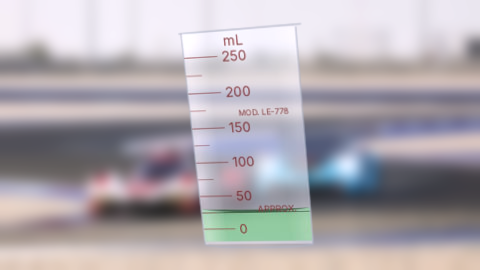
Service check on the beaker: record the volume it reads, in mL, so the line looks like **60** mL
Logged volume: **25** mL
